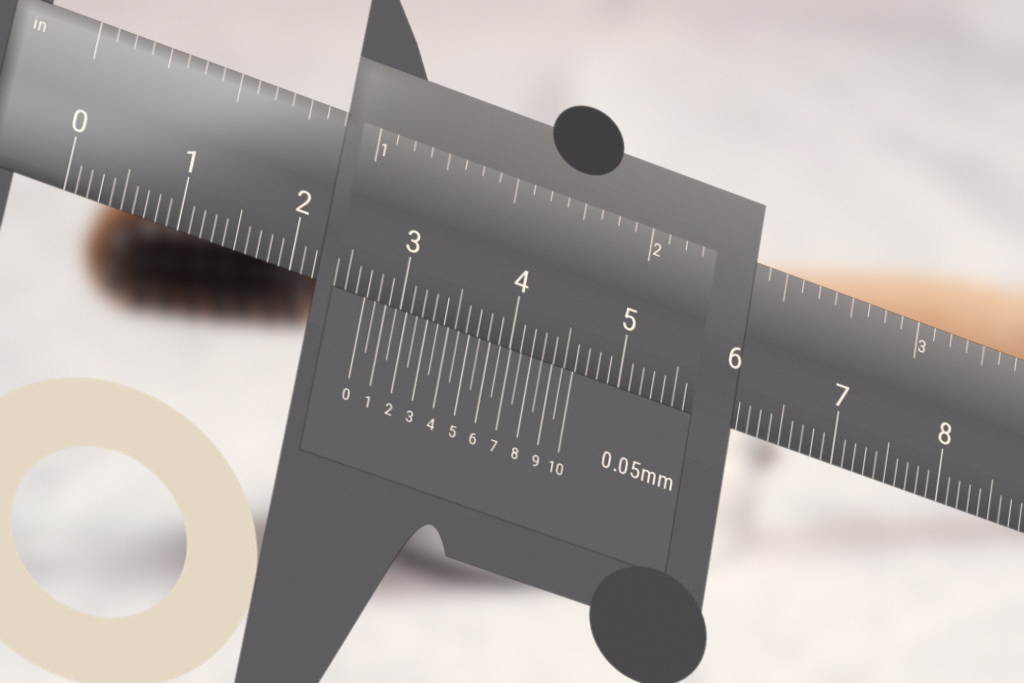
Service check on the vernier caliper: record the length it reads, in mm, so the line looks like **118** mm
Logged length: **26.8** mm
